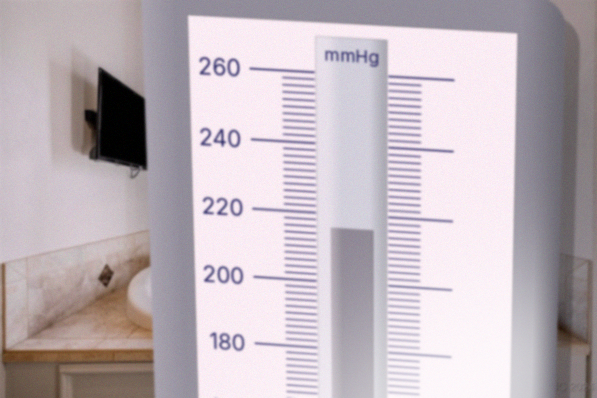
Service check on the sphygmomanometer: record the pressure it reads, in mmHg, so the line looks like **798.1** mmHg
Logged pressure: **216** mmHg
